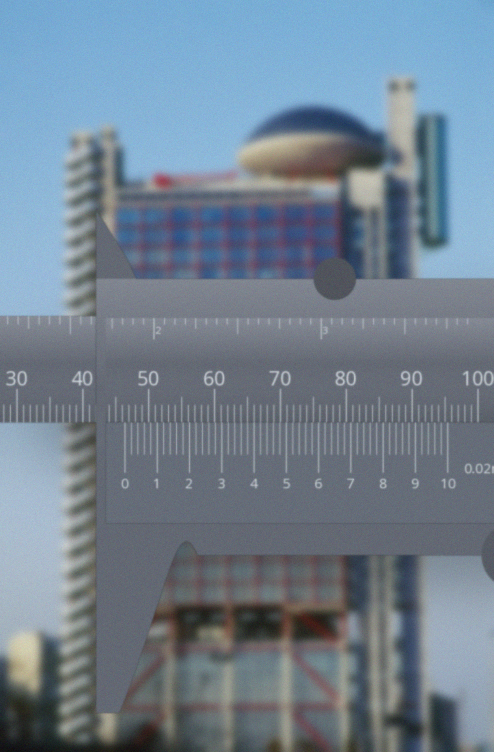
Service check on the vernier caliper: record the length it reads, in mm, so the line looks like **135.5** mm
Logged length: **46.4** mm
